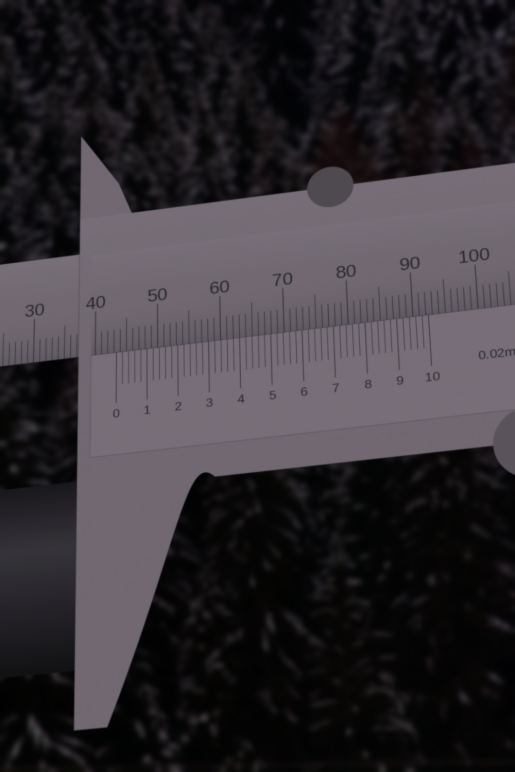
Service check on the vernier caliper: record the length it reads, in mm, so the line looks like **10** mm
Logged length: **43.4** mm
